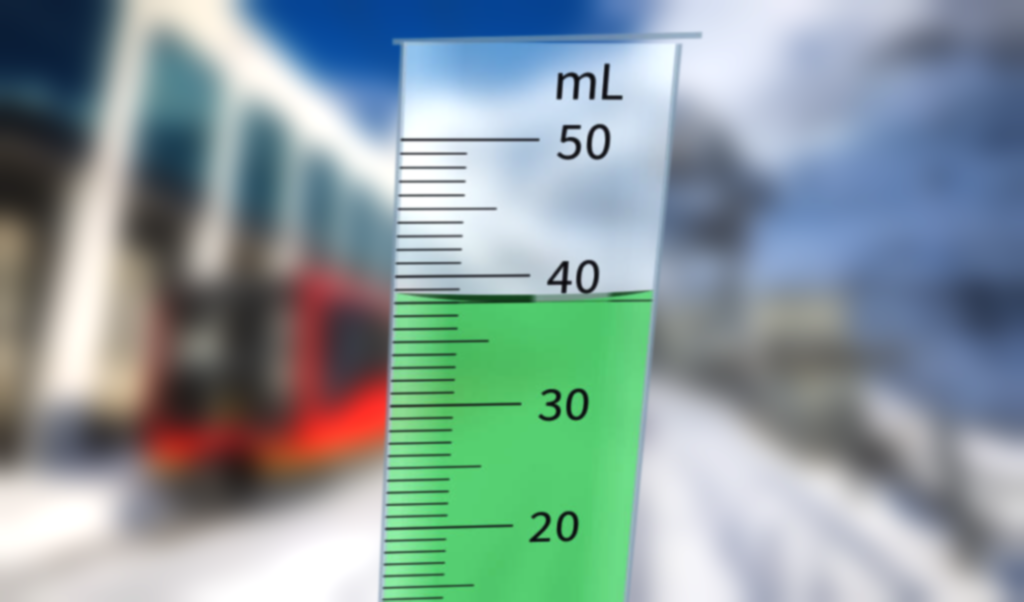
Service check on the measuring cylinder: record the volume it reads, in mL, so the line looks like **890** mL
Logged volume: **38** mL
